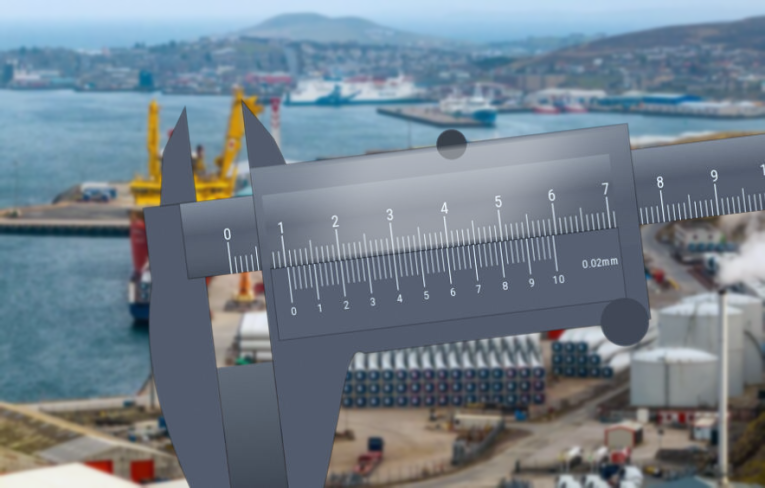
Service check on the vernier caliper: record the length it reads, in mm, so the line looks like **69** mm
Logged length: **10.4** mm
